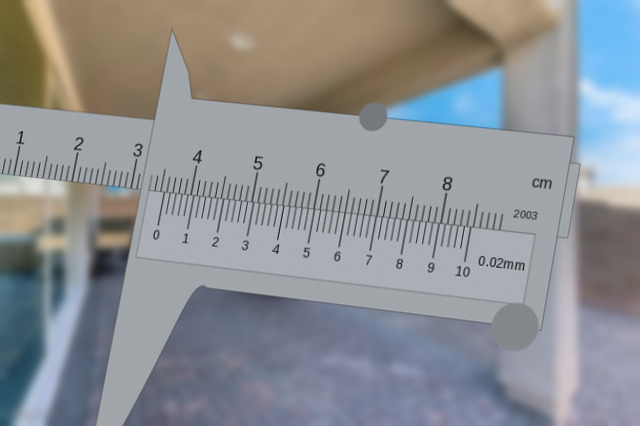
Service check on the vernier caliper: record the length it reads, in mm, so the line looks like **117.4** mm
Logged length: **35.6** mm
